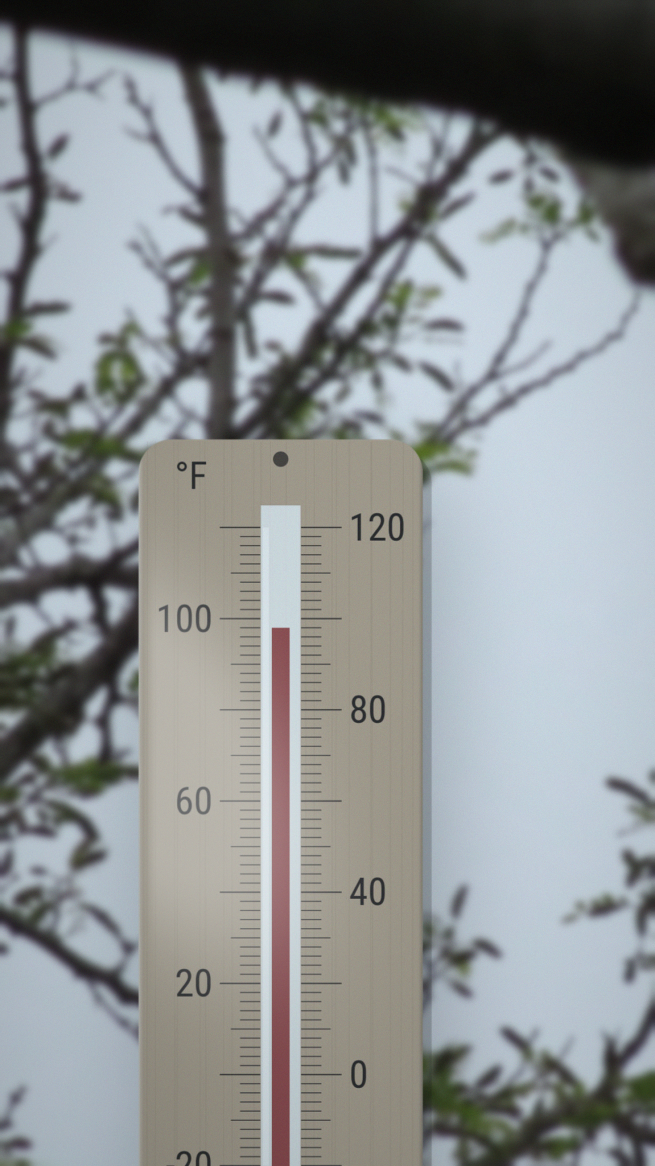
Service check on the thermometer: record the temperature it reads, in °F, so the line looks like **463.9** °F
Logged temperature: **98** °F
